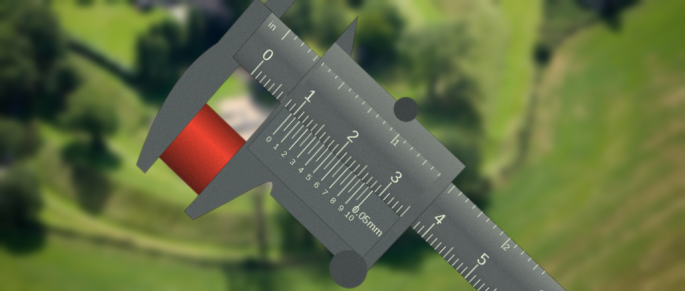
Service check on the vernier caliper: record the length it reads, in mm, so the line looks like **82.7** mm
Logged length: **9.6** mm
